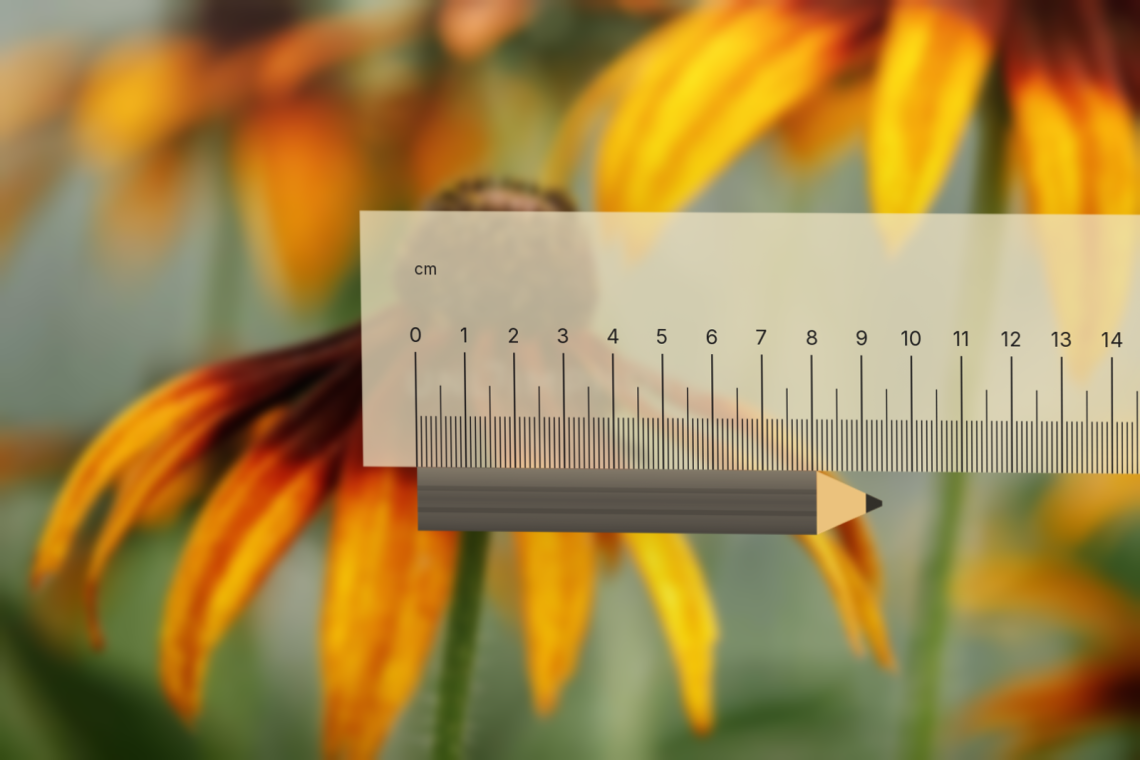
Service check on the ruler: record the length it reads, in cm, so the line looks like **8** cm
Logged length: **9.4** cm
